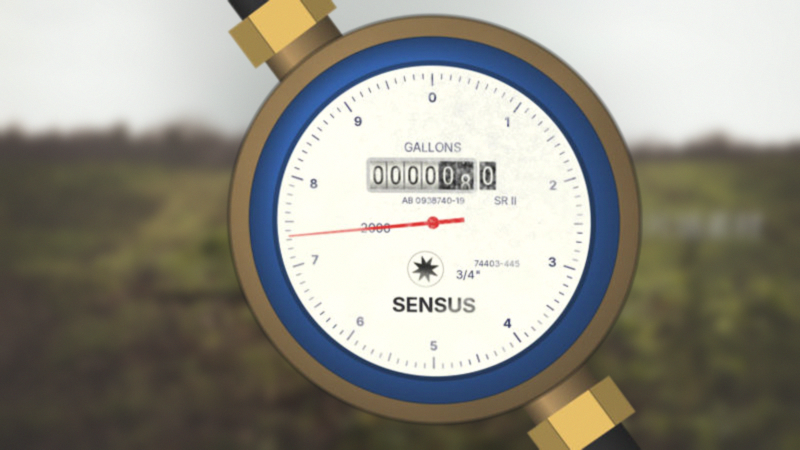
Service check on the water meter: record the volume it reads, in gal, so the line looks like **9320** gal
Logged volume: **77.3** gal
